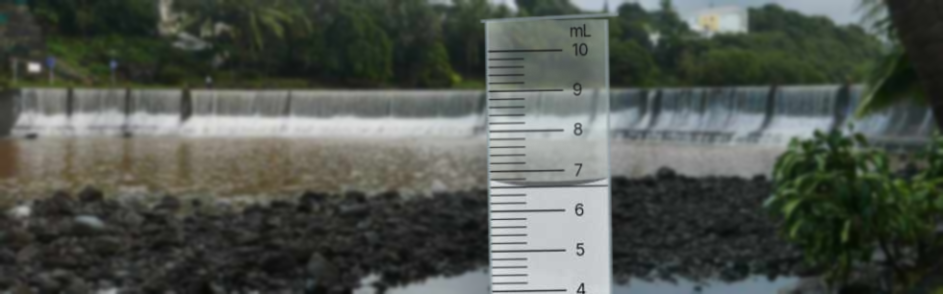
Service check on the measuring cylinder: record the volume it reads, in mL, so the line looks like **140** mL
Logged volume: **6.6** mL
